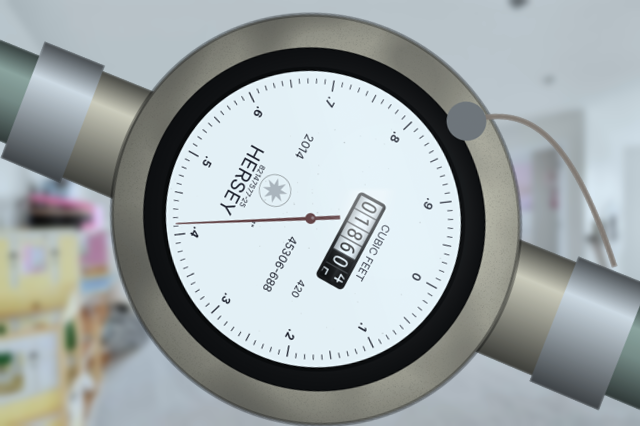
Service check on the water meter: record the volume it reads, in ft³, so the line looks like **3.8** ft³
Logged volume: **18604.41** ft³
